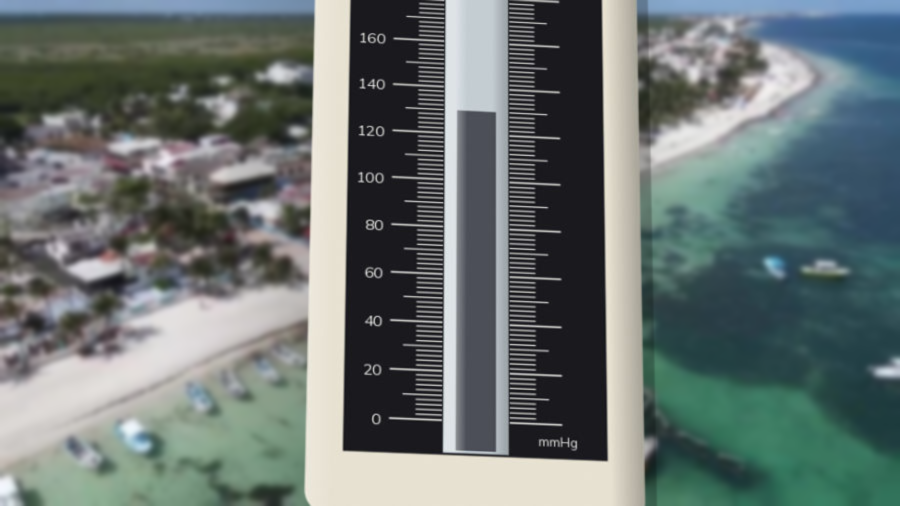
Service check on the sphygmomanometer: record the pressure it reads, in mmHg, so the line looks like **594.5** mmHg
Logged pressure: **130** mmHg
